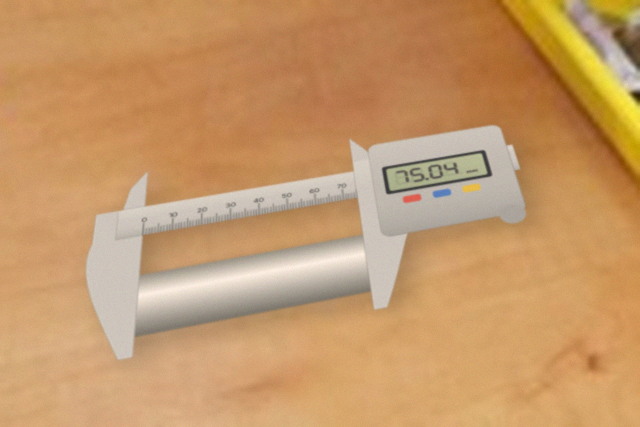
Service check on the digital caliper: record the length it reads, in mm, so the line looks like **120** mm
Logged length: **75.04** mm
